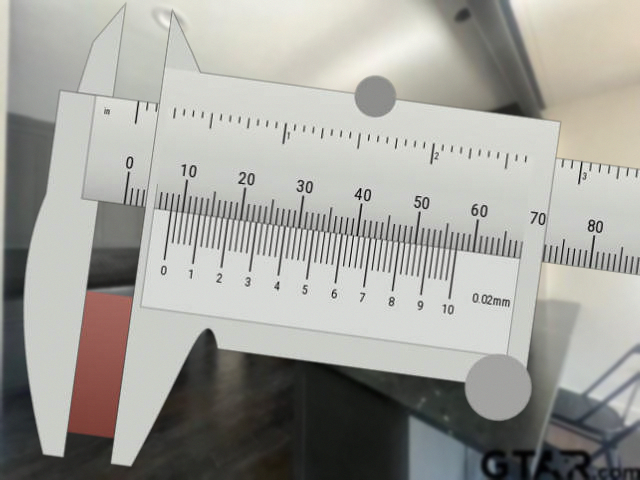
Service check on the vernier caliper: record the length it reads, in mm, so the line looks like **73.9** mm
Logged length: **8.0** mm
